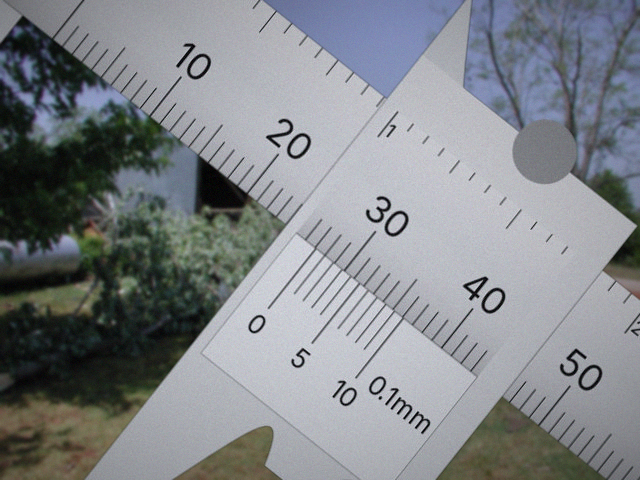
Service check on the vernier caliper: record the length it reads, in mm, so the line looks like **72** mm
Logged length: **27.1** mm
